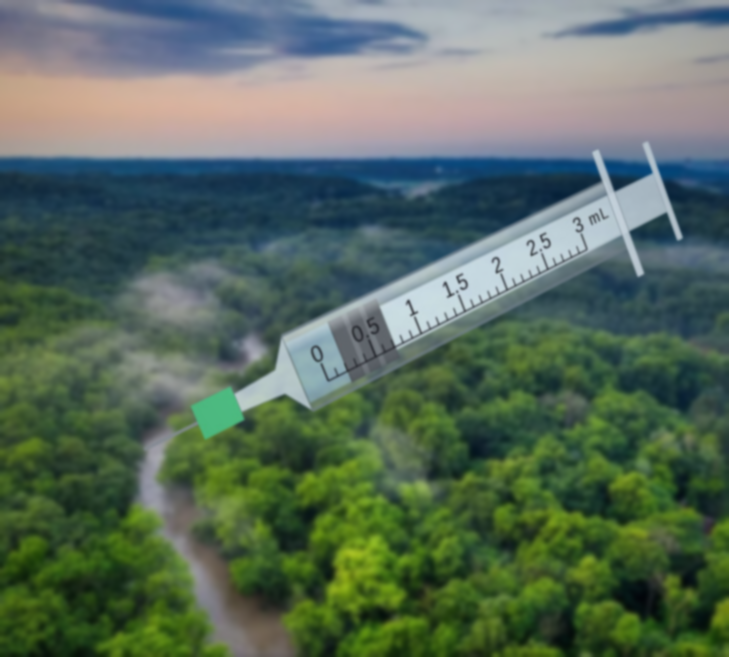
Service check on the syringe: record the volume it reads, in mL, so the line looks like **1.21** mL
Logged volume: **0.2** mL
